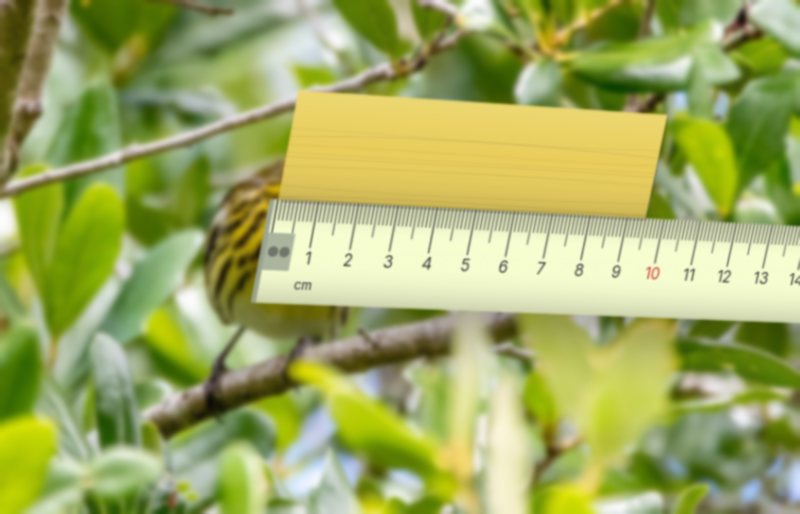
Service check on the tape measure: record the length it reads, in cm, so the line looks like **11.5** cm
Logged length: **9.5** cm
